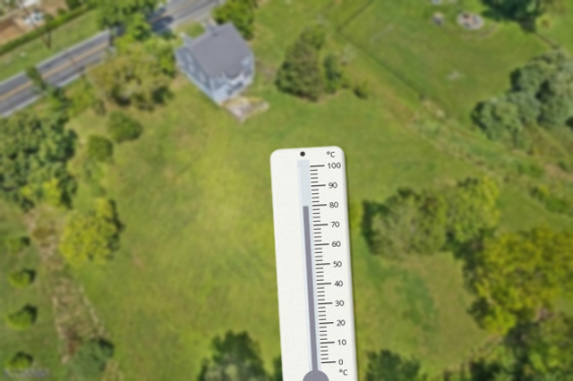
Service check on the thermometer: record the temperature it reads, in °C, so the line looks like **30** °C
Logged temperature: **80** °C
